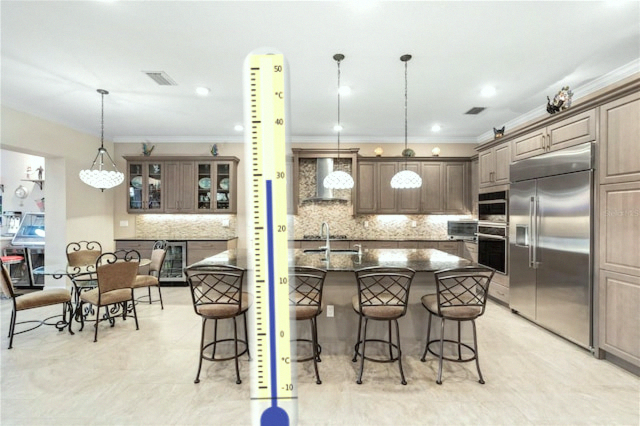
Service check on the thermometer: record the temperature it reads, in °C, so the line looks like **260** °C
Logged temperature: **29** °C
